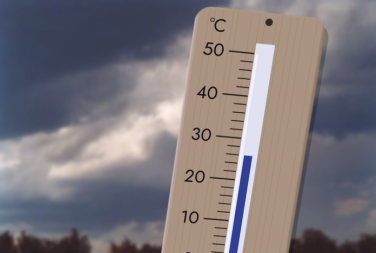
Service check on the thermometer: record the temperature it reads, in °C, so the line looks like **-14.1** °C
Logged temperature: **26** °C
